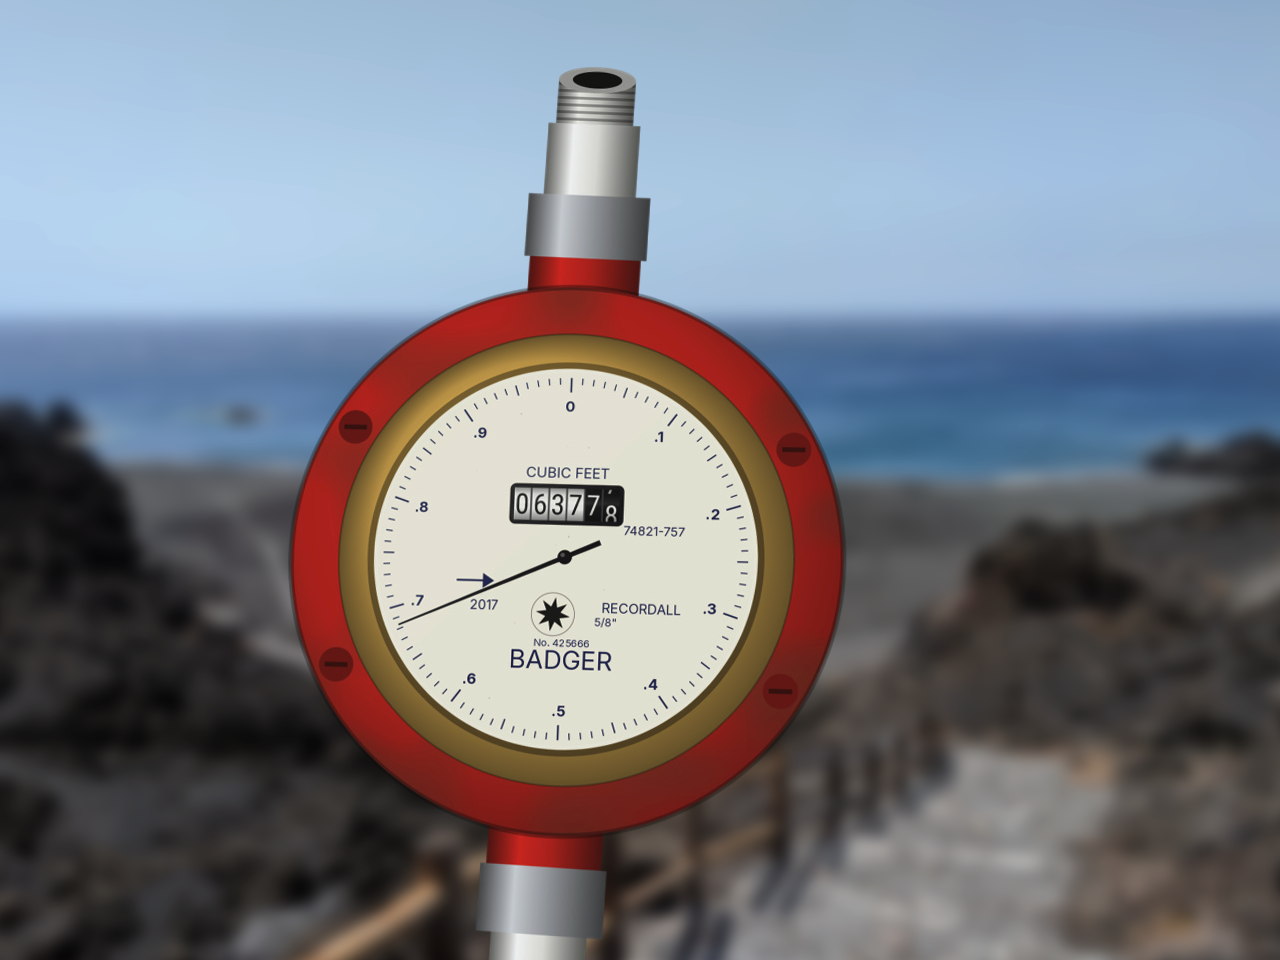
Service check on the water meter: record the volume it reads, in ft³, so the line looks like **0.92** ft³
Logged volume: **63777.68** ft³
